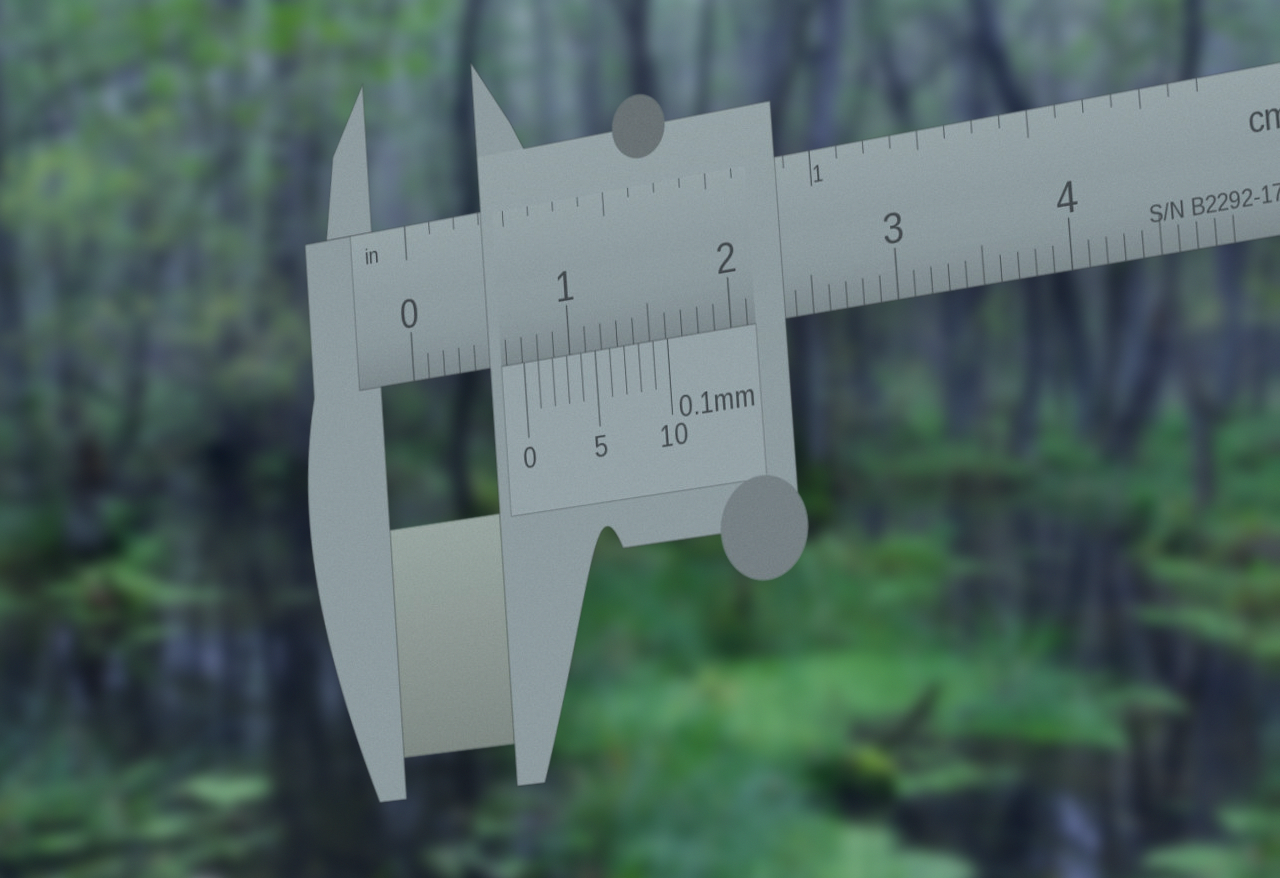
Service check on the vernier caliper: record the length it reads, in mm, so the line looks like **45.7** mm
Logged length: **7.1** mm
